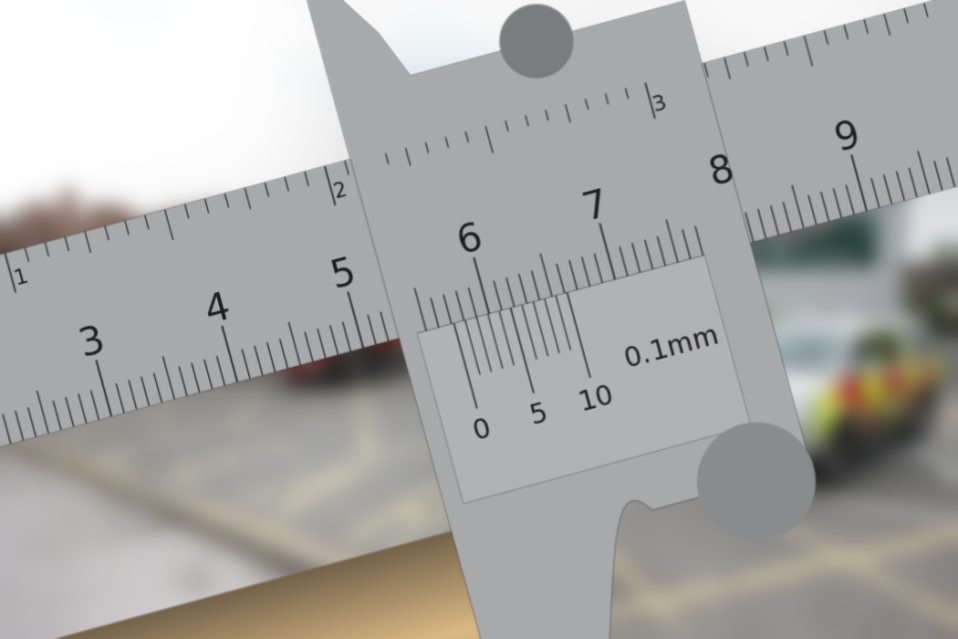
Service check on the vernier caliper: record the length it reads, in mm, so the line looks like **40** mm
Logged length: **57.2** mm
